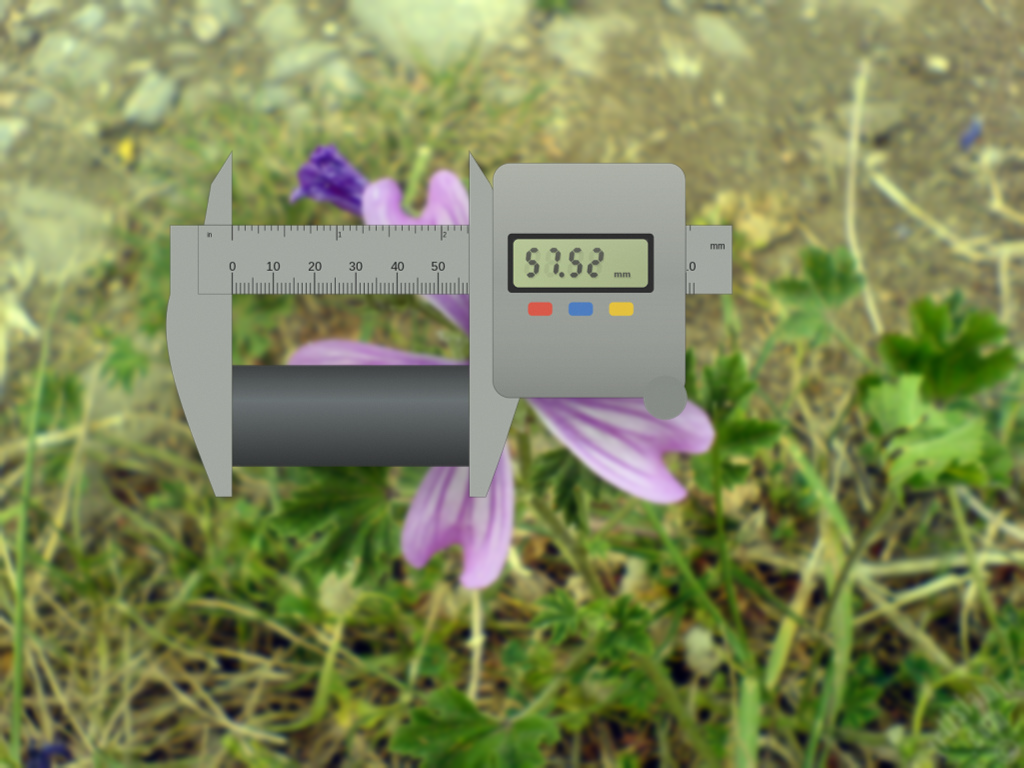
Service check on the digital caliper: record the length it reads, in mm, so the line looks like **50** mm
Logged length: **57.52** mm
